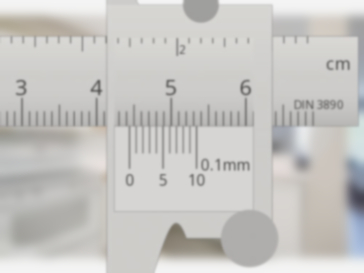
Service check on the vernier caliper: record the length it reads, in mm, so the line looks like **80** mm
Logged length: **44.4** mm
